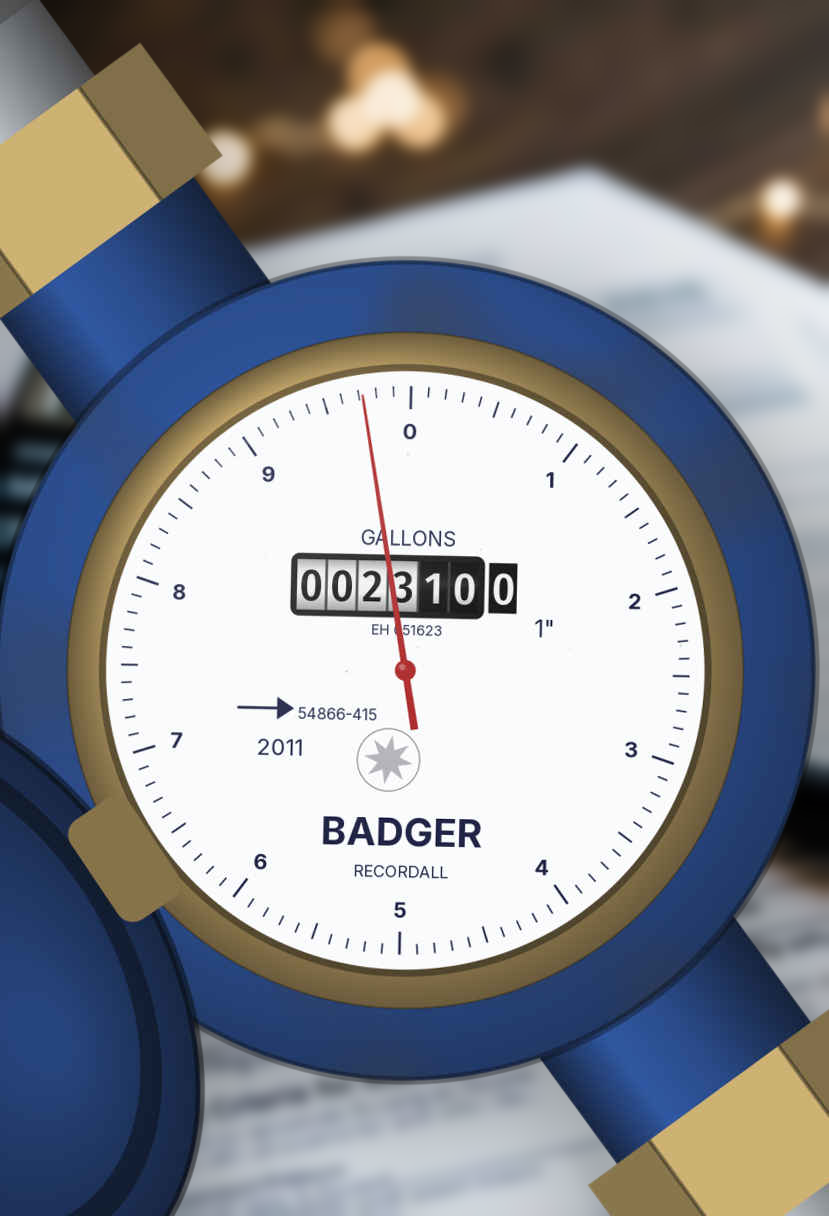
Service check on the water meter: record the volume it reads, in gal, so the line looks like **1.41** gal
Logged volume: **23099.7** gal
